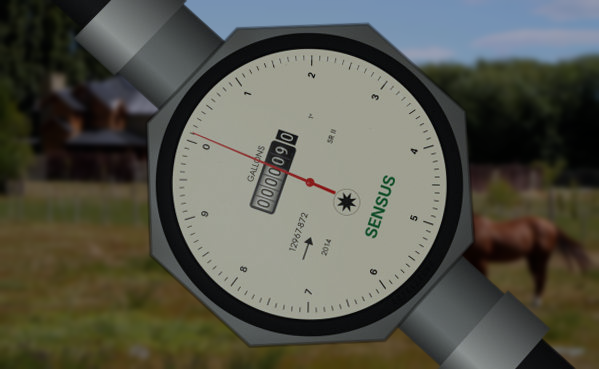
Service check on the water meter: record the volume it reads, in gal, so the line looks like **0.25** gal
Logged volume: **90.1** gal
